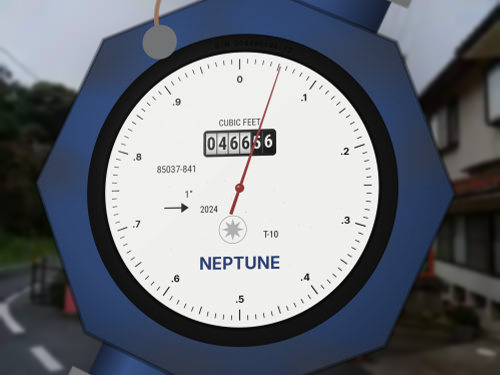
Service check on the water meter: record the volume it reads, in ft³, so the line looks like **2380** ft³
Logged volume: **46656.05** ft³
